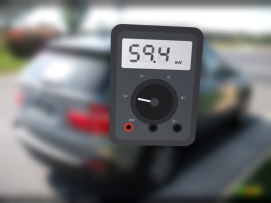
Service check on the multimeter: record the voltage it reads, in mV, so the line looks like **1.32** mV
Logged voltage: **59.4** mV
